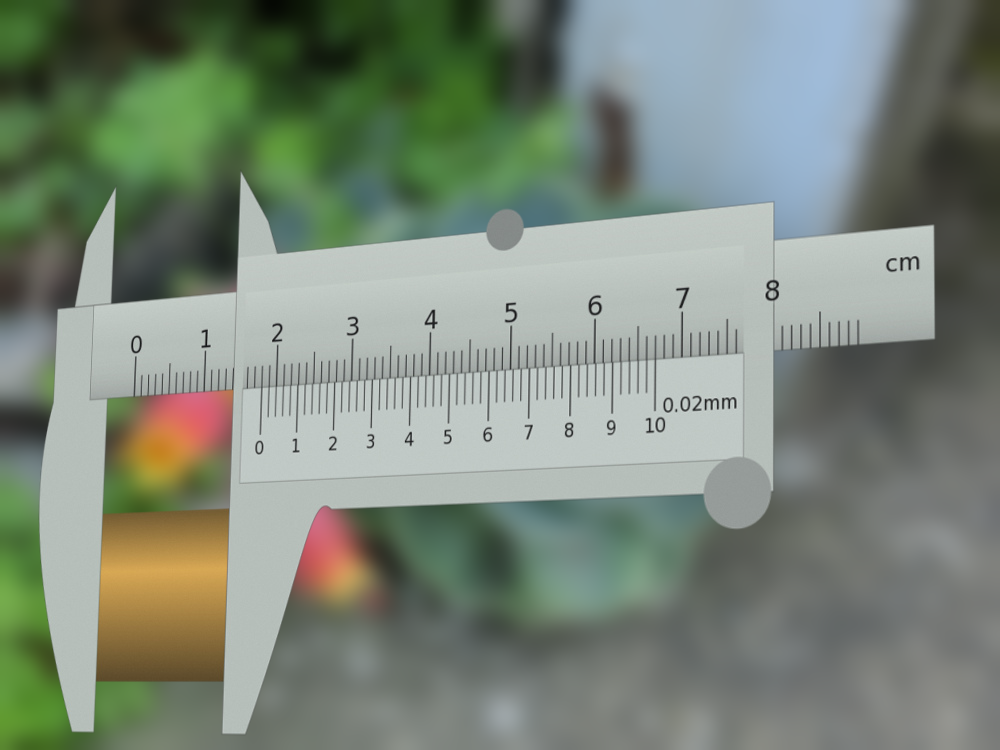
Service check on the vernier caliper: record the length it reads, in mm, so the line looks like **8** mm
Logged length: **18.0** mm
